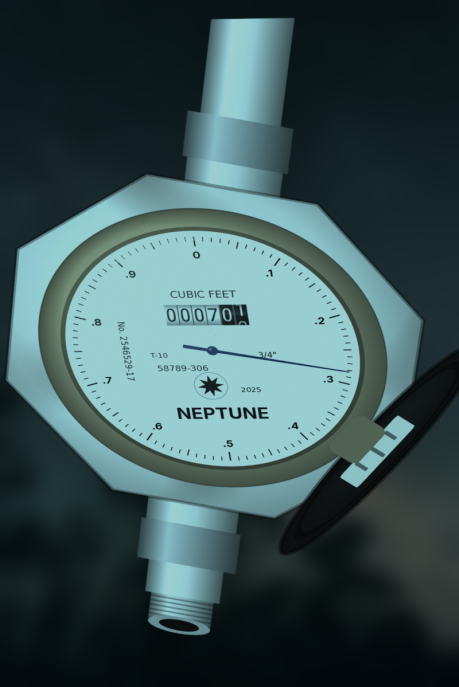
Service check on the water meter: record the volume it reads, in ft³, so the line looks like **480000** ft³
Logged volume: **701.28** ft³
